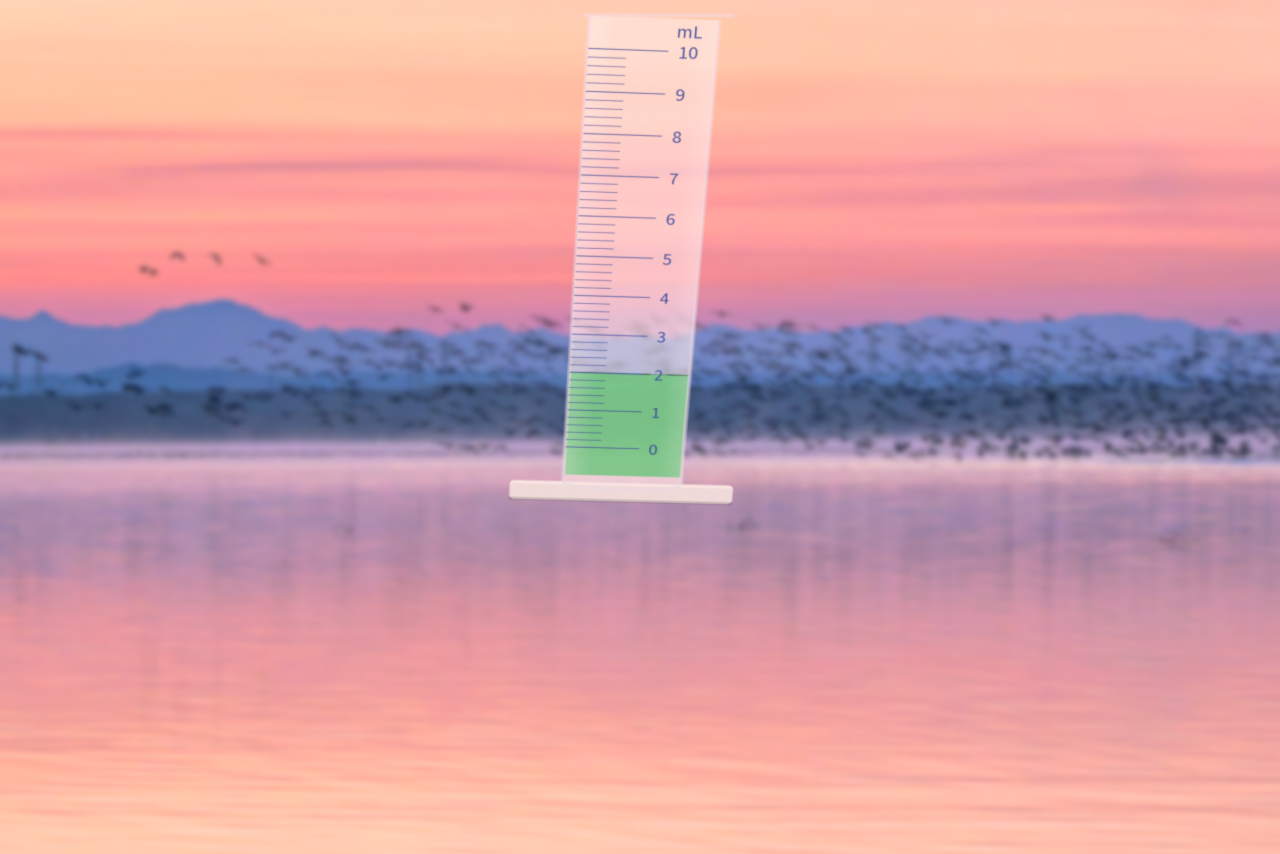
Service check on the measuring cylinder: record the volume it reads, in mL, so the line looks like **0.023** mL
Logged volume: **2** mL
